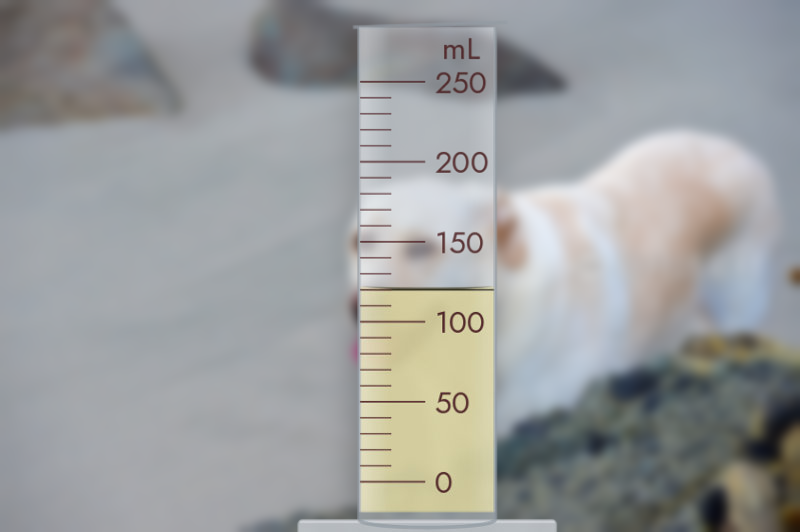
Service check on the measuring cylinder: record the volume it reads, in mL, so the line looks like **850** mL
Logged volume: **120** mL
